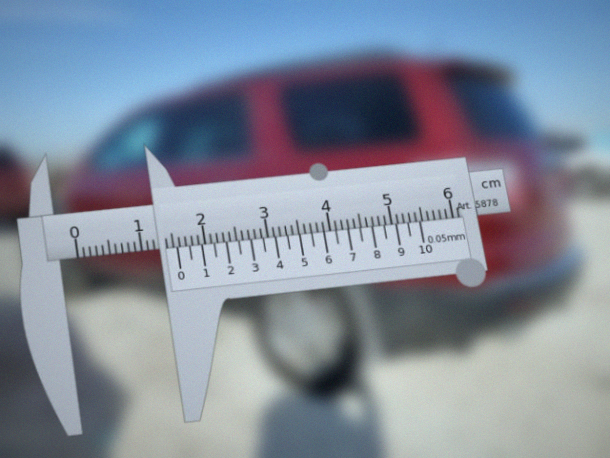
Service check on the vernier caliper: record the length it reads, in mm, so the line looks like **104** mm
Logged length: **15.6** mm
